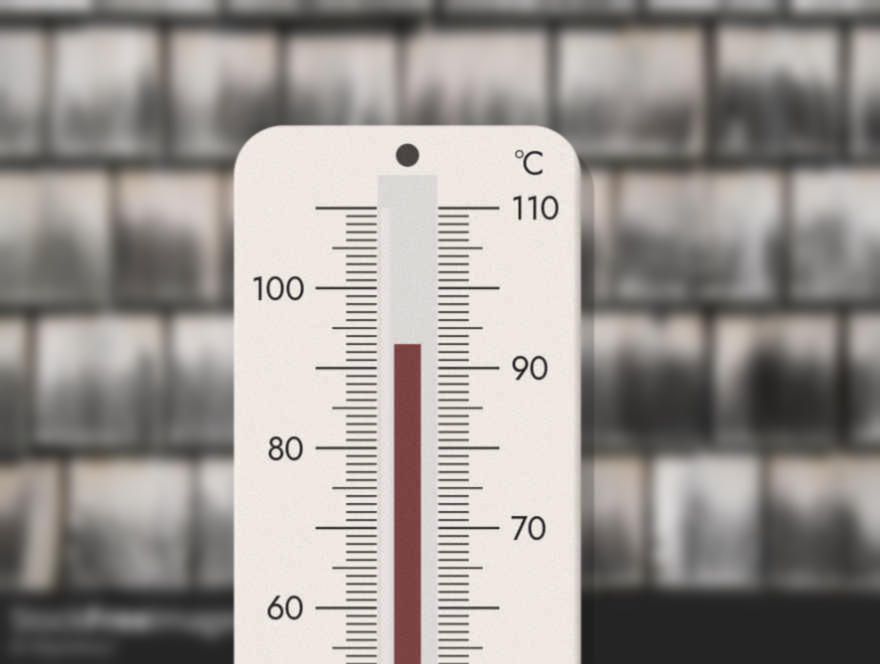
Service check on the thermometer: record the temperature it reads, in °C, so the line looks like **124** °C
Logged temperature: **93** °C
